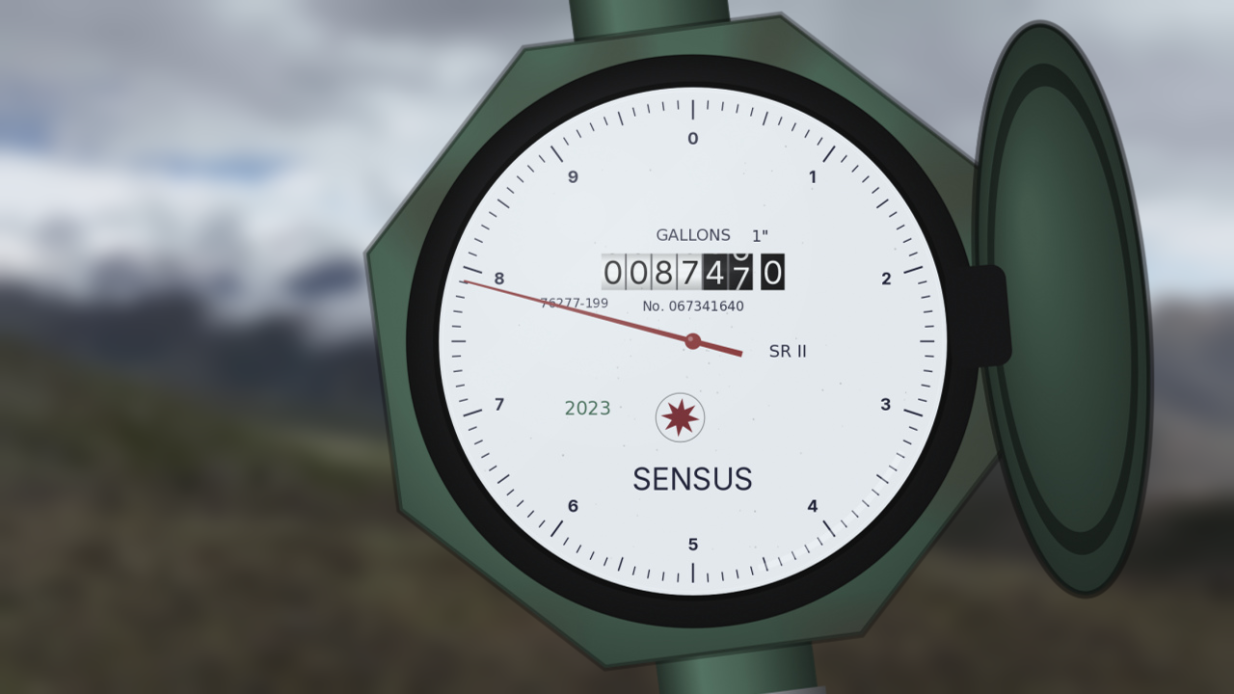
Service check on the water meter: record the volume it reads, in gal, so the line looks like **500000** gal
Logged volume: **87467.9** gal
